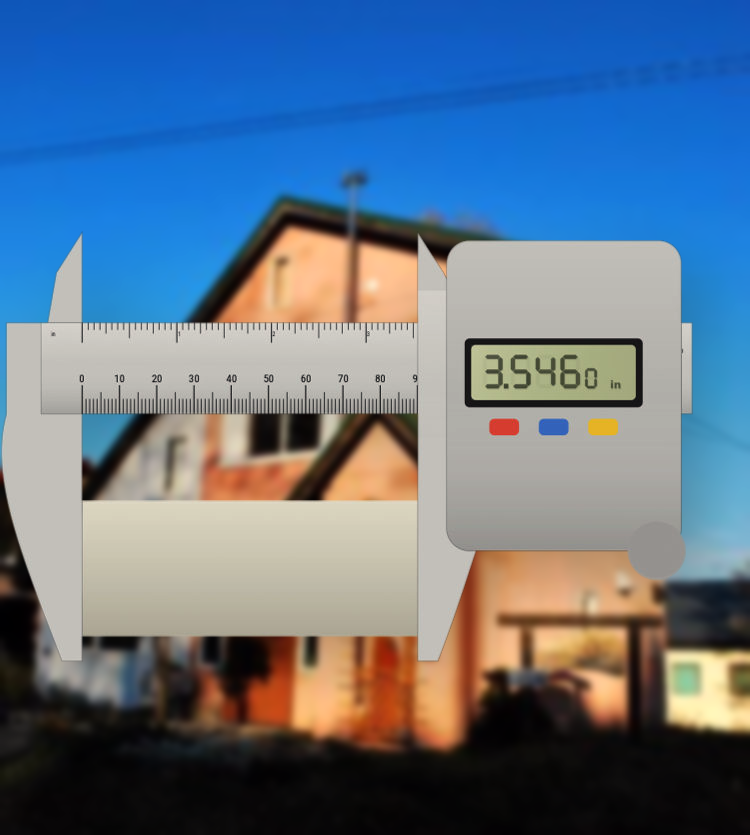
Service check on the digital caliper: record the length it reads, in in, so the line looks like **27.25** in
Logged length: **3.5460** in
